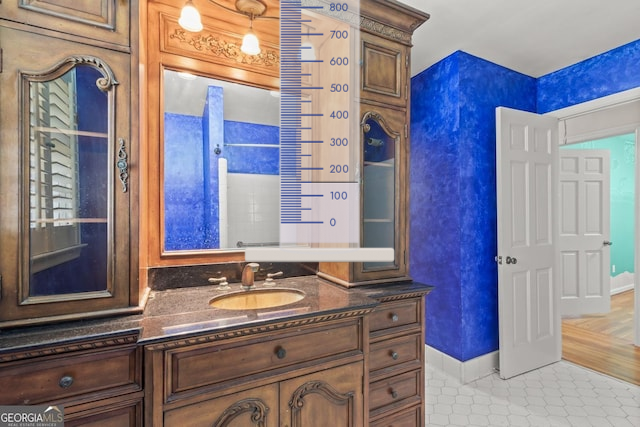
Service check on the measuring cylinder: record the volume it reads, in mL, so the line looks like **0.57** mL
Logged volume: **150** mL
